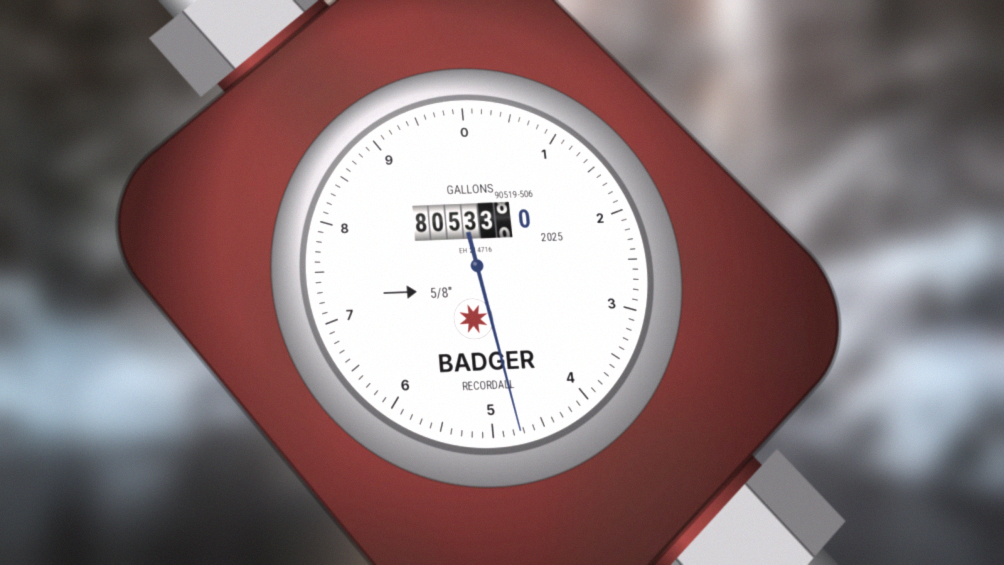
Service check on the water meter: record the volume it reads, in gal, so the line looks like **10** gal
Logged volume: **8053384.7** gal
